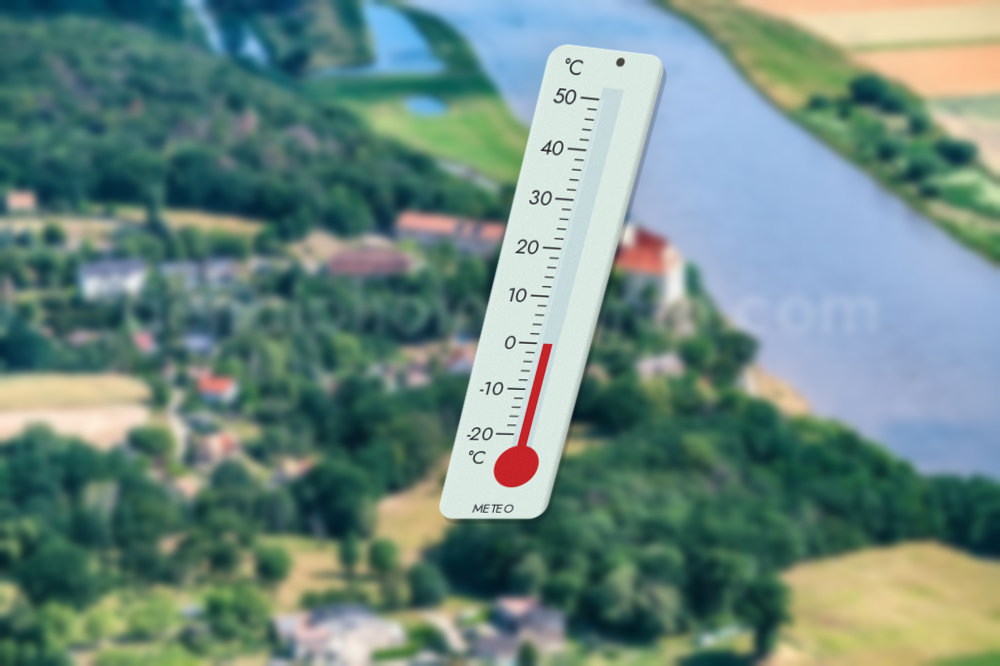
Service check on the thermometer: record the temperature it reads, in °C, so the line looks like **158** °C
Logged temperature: **0** °C
